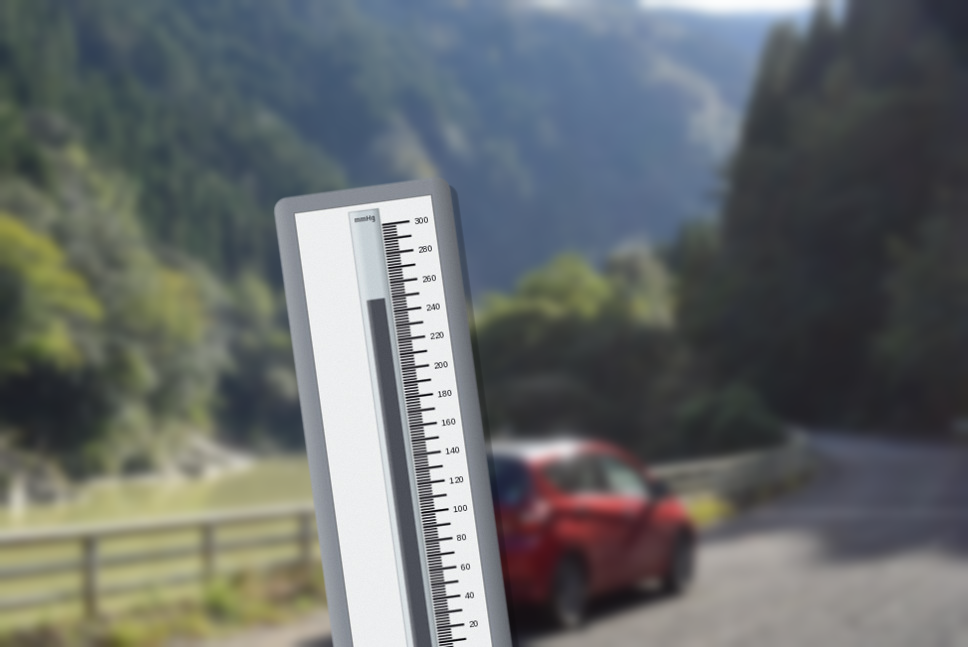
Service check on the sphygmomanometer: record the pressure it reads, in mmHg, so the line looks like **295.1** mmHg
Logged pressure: **250** mmHg
